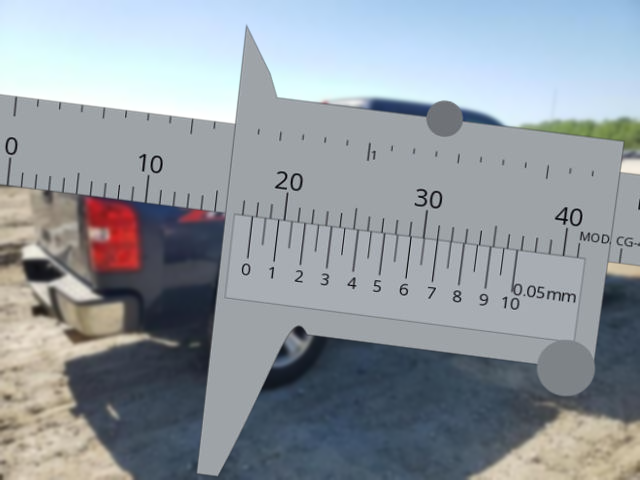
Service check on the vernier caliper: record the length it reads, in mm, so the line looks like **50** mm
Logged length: **17.7** mm
